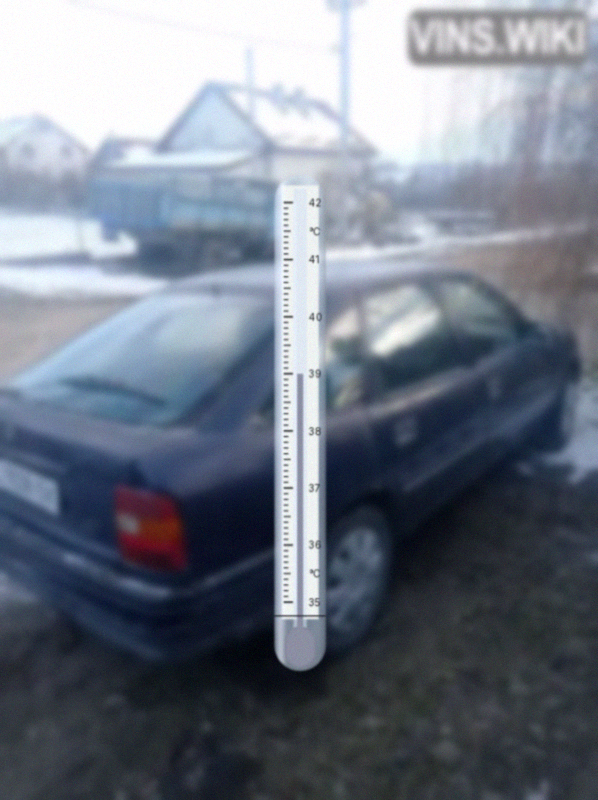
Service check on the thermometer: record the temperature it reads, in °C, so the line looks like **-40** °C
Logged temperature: **39** °C
